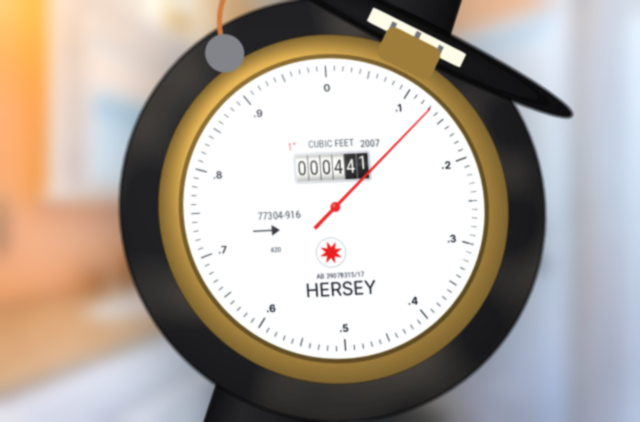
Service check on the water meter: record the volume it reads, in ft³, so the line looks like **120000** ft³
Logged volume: **441.13** ft³
